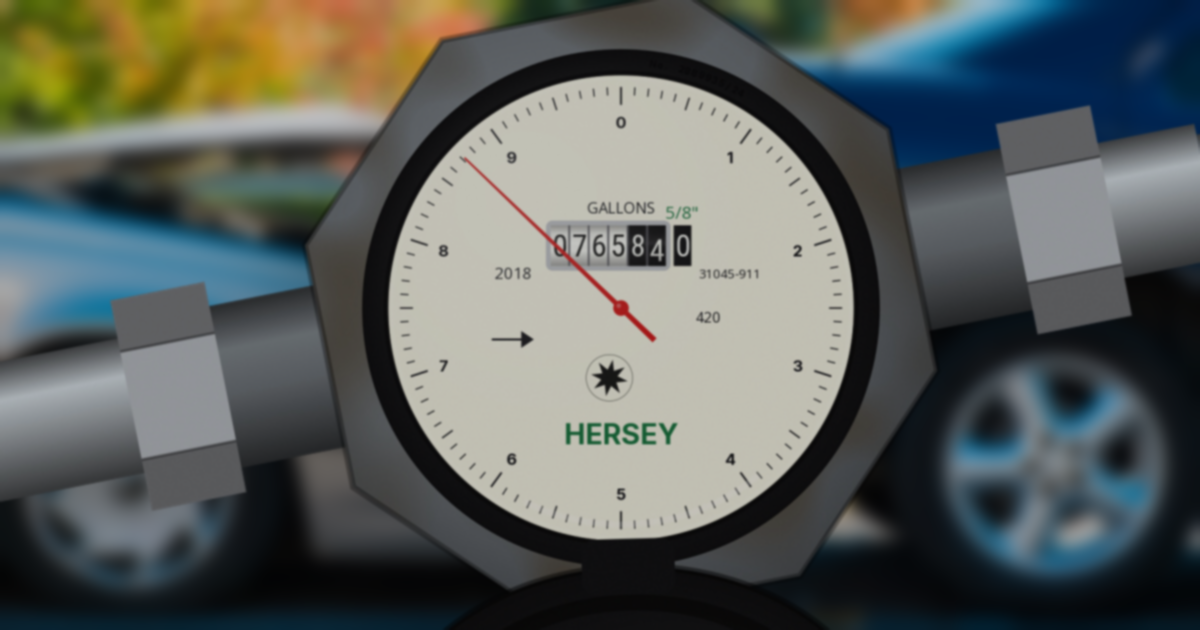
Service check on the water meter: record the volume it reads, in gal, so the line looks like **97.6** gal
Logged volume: **765838.7** gal
